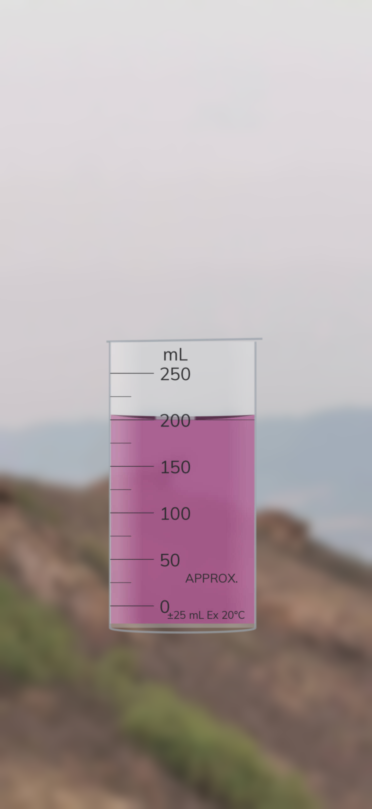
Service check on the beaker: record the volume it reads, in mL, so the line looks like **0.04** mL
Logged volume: **200** mL
